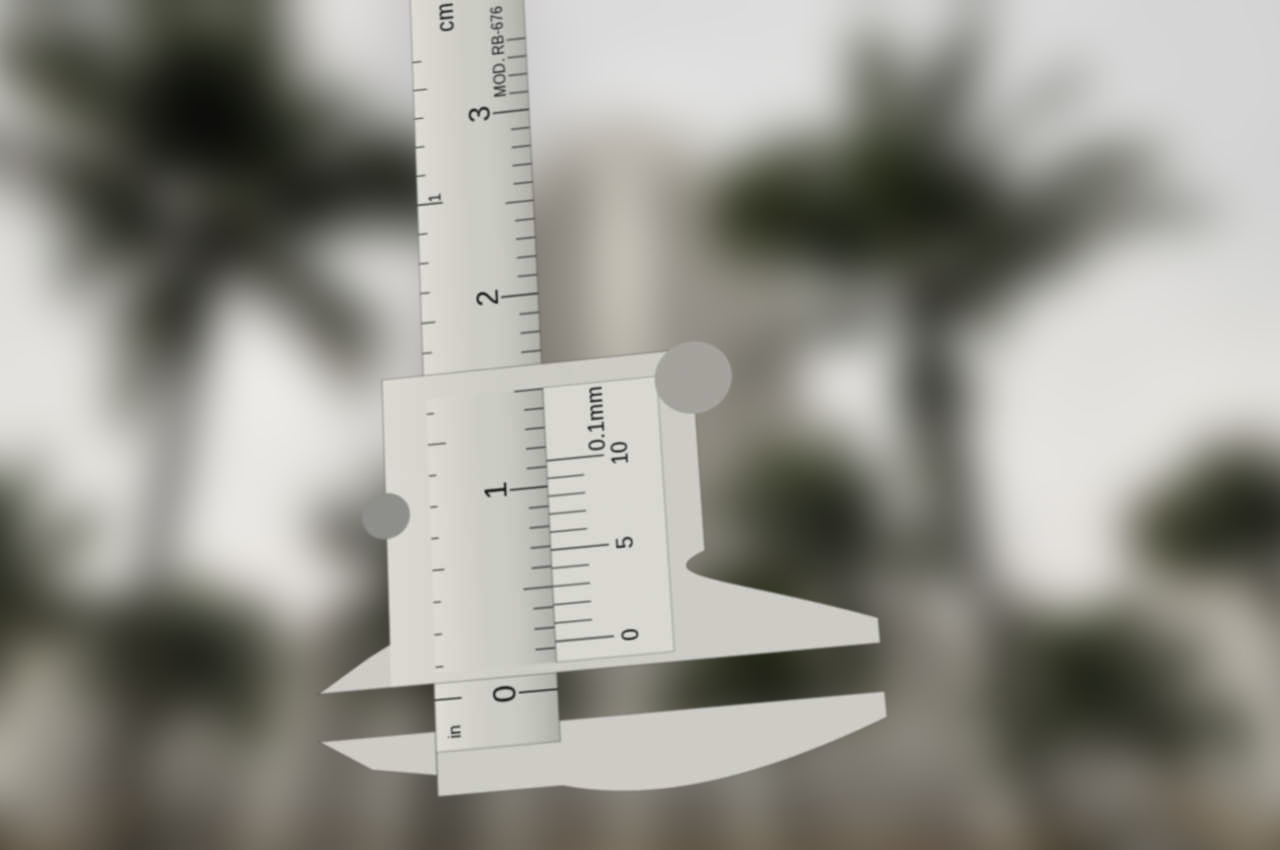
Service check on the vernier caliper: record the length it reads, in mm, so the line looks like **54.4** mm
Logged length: **2.3** mm
